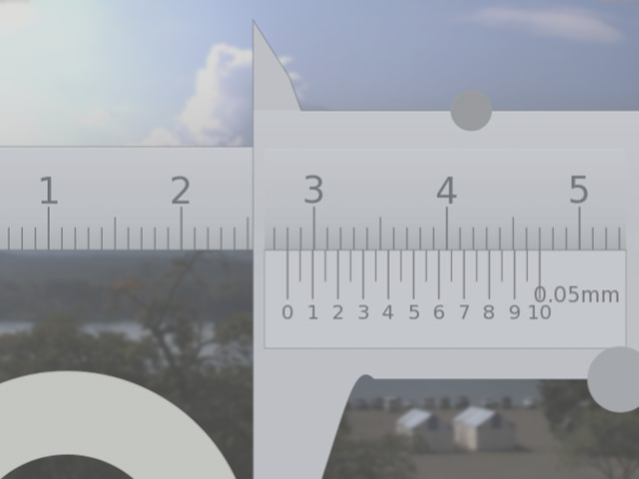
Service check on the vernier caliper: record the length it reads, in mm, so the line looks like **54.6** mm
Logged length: **28.0** mm
